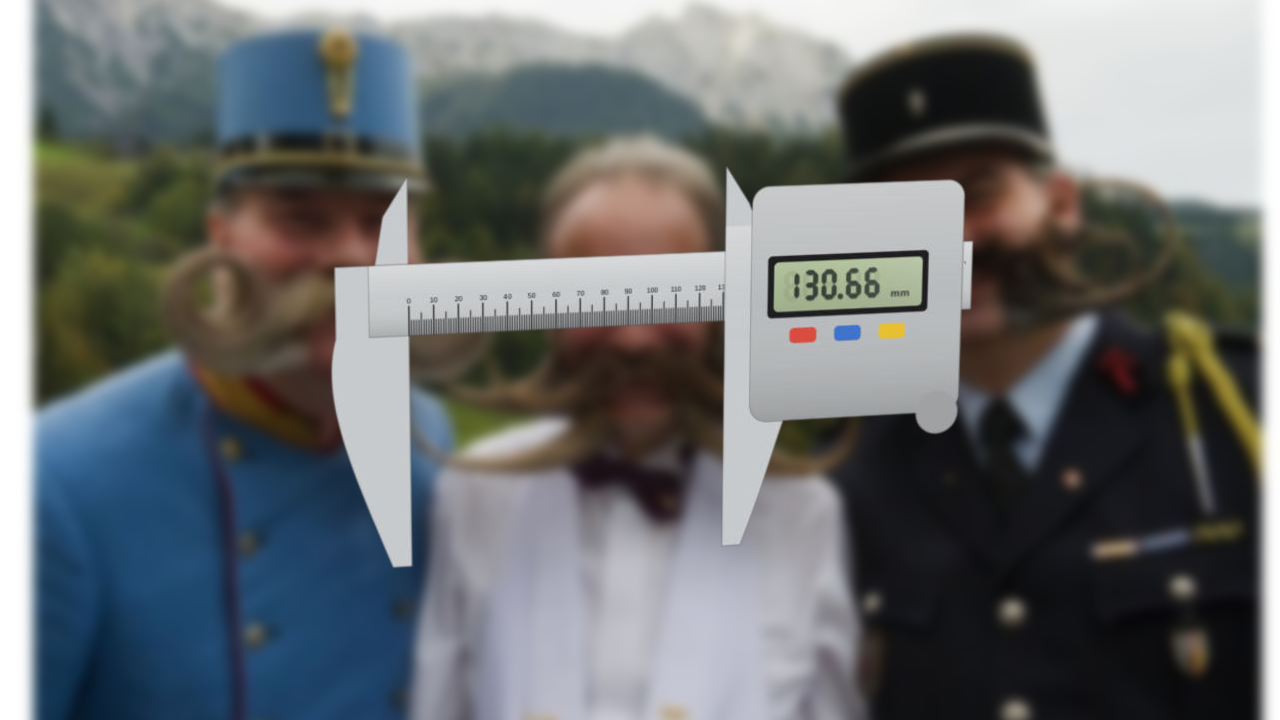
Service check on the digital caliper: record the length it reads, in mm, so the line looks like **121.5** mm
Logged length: **130.66** mm
